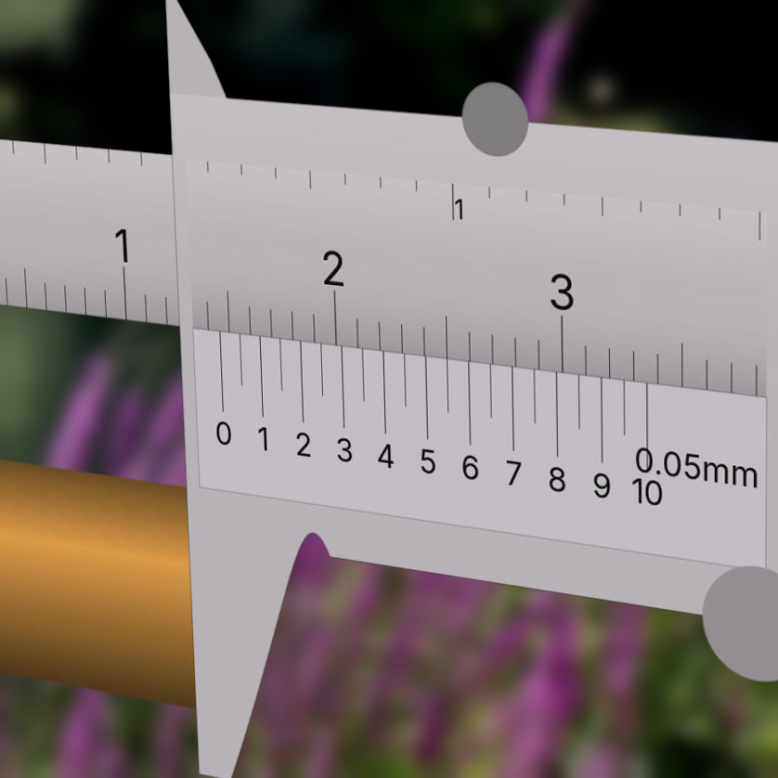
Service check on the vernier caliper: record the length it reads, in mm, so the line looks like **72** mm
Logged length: **14.55** mm
